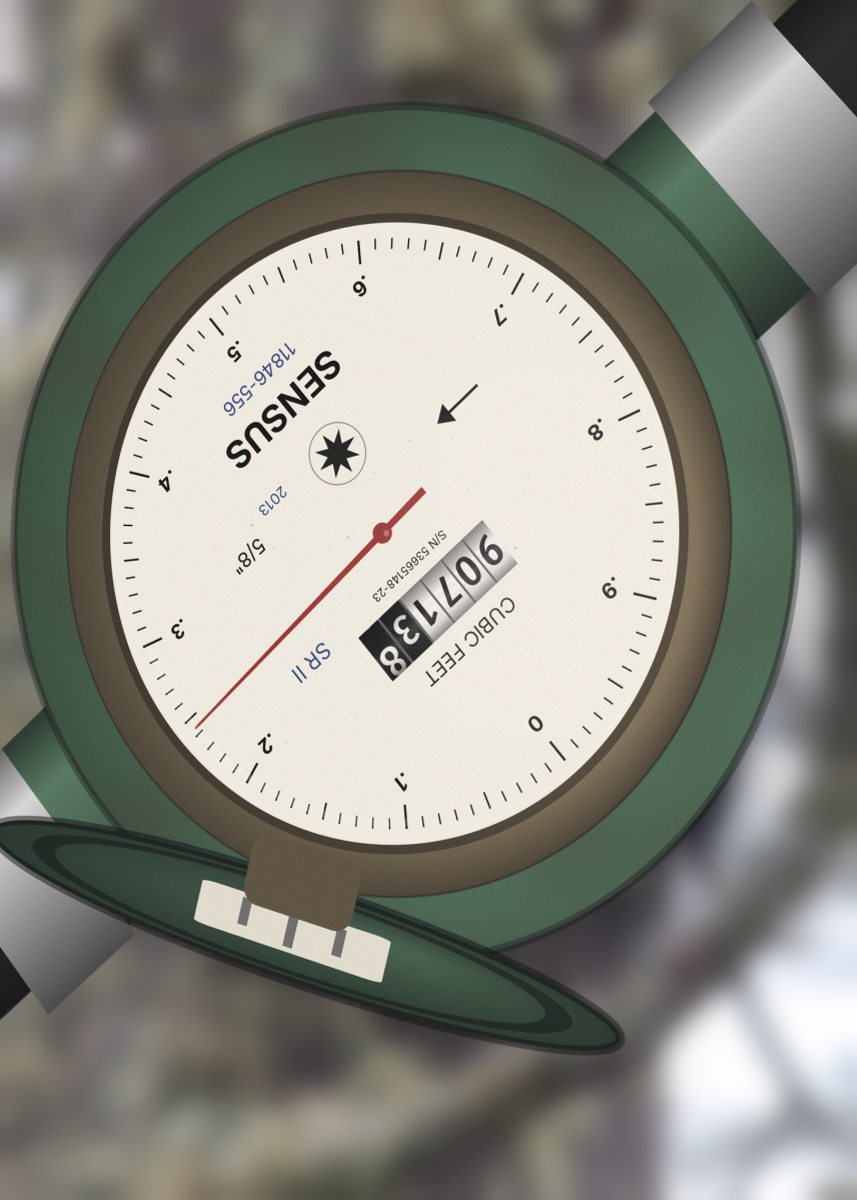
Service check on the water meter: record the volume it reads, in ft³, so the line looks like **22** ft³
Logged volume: **907138.24** ft³
